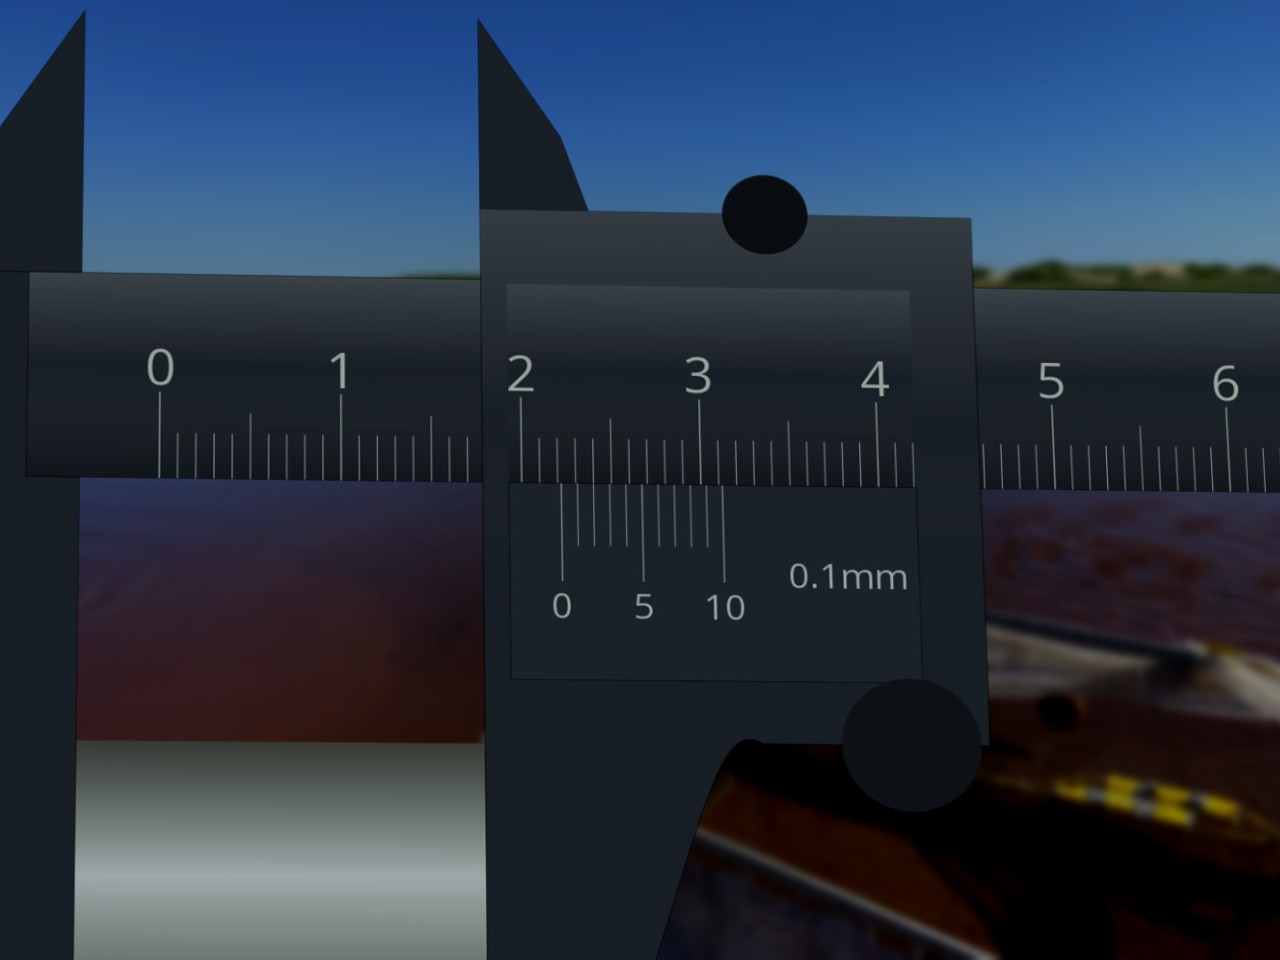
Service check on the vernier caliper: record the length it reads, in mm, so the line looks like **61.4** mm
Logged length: **22.2** mm
